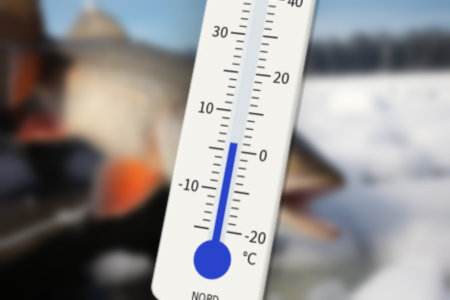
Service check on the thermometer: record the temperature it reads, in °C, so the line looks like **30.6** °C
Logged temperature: **2** °C
